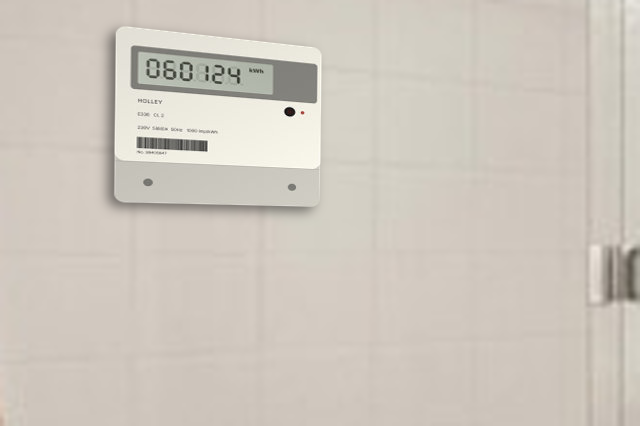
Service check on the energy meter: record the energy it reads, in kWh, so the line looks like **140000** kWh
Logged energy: **60124** kWh
